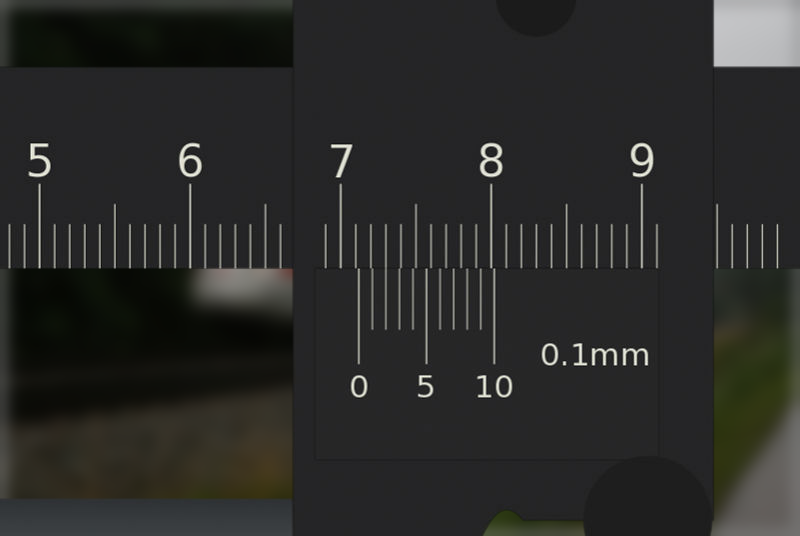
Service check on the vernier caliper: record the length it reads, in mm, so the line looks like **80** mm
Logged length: **71.2** mm
